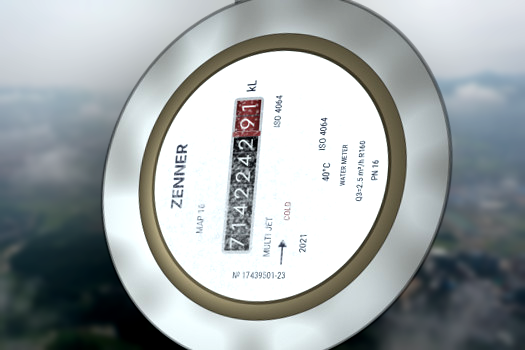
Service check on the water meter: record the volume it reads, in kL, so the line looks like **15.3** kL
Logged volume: **7142242.91** kL
